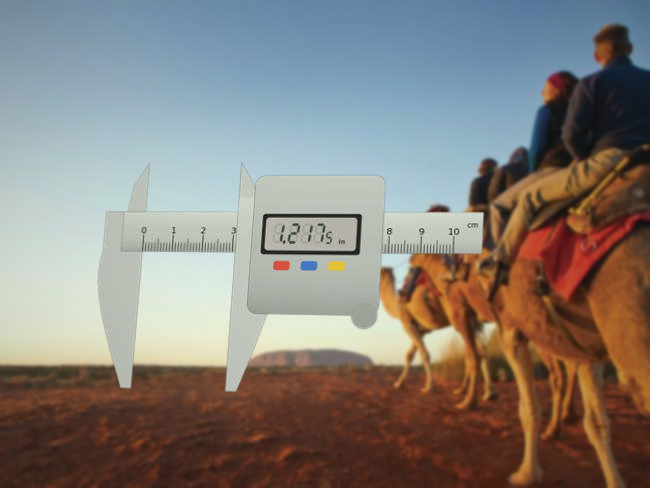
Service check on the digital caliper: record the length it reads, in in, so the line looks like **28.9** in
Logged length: **1.2175** in
